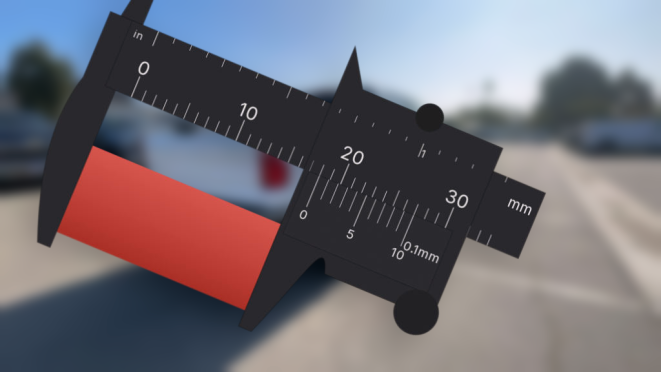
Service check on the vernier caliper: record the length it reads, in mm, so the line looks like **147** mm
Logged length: **18.0** mm
